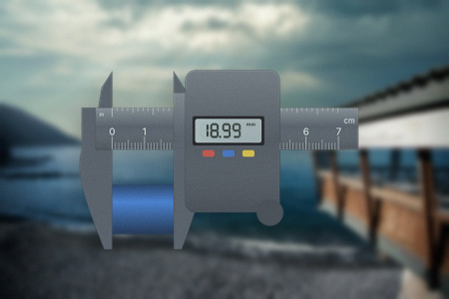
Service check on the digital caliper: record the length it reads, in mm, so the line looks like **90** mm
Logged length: **18.99** mm
